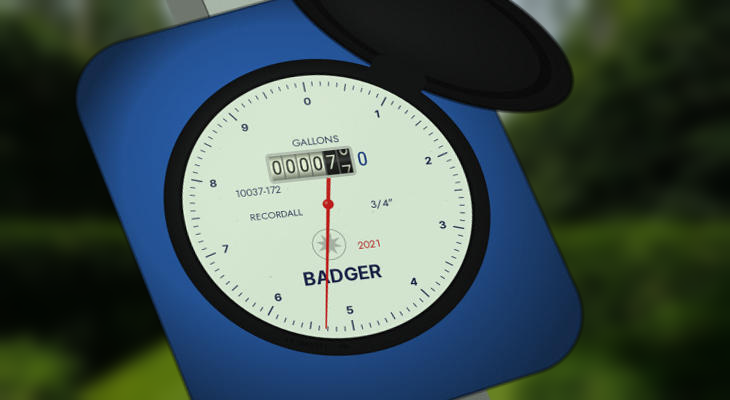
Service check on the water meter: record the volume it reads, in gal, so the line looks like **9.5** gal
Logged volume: **765.3** gal
